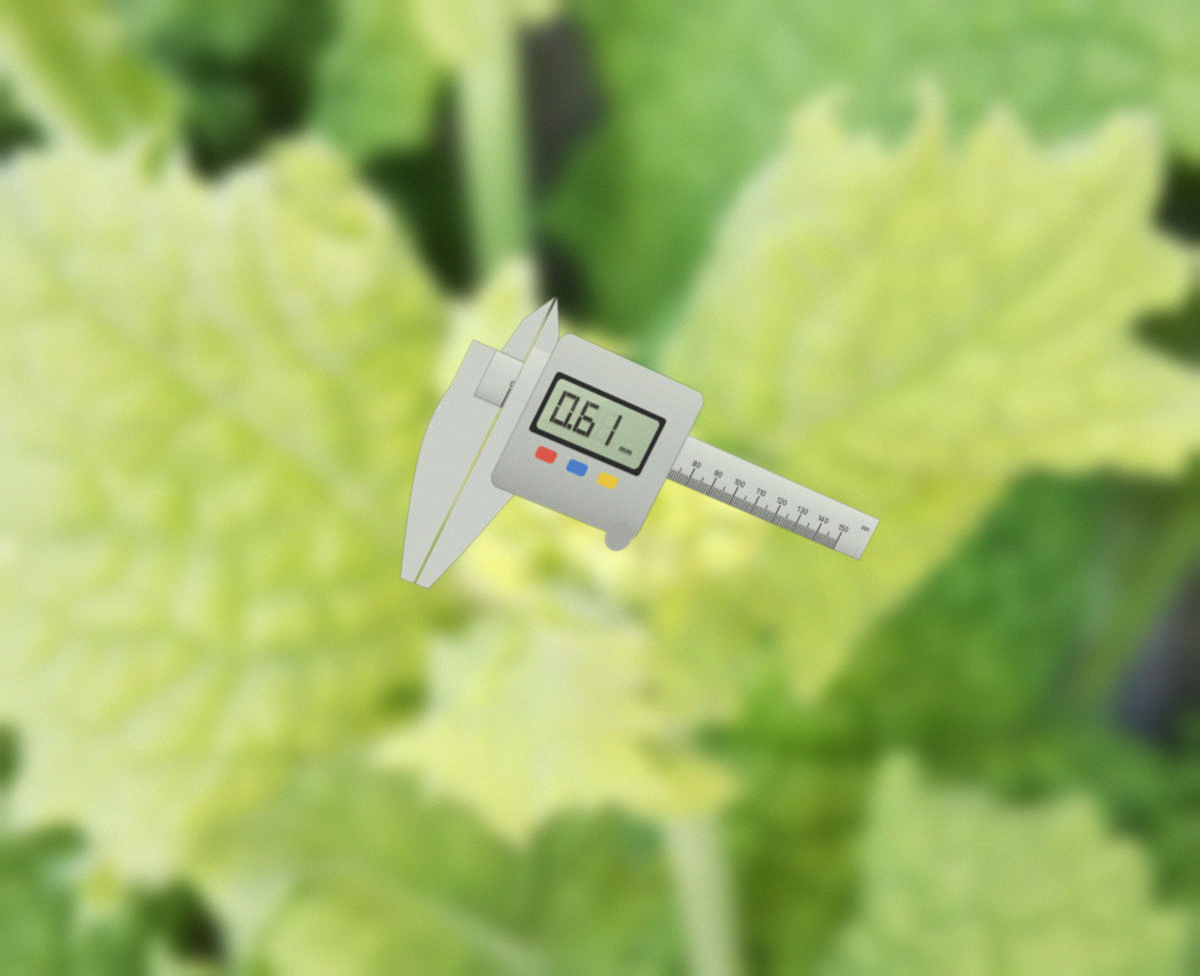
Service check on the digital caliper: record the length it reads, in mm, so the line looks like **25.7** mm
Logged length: **0.61** mm
